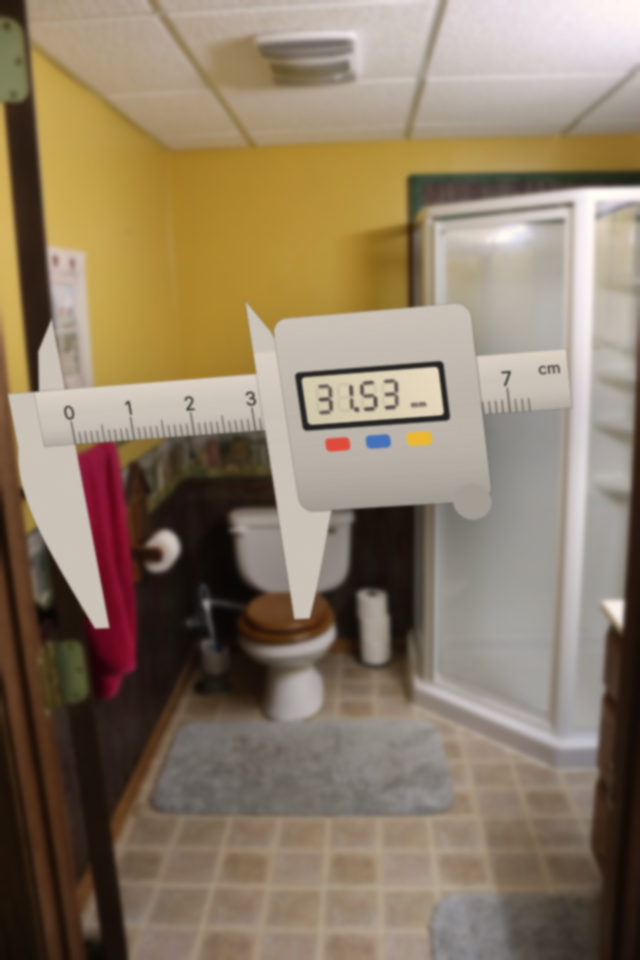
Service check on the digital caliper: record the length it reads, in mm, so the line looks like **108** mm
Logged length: **31.53** mm
